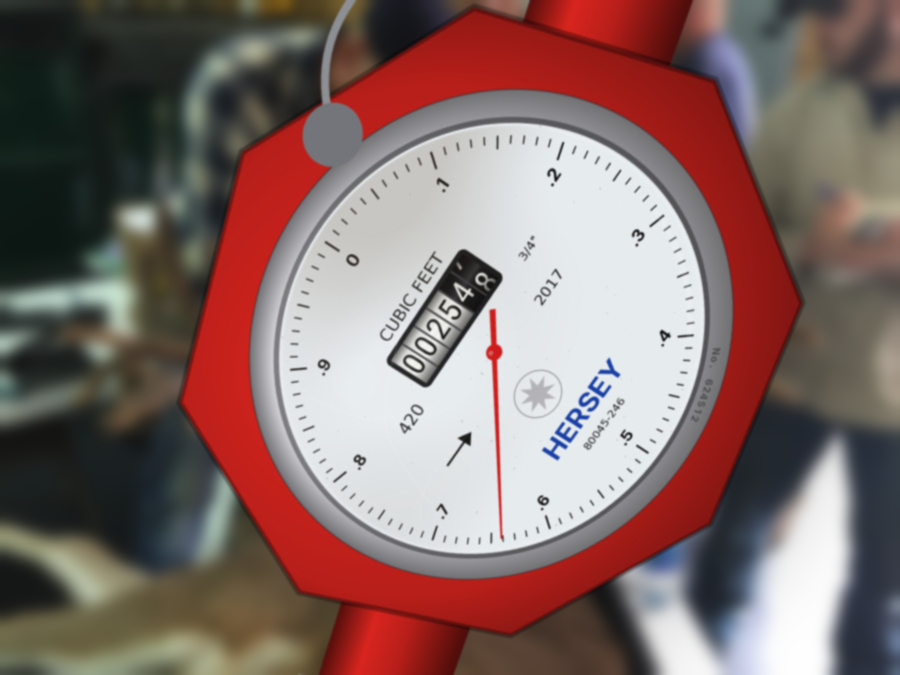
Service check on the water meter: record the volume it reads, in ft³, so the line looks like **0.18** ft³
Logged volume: **2547.64** ft³
